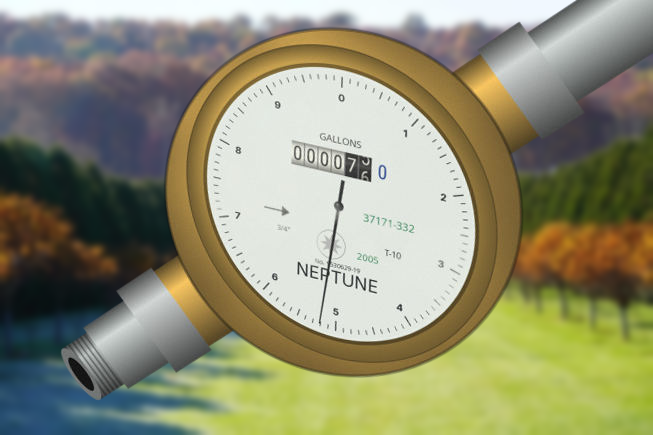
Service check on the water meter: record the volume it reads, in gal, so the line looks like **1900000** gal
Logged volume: **755.2** gal
